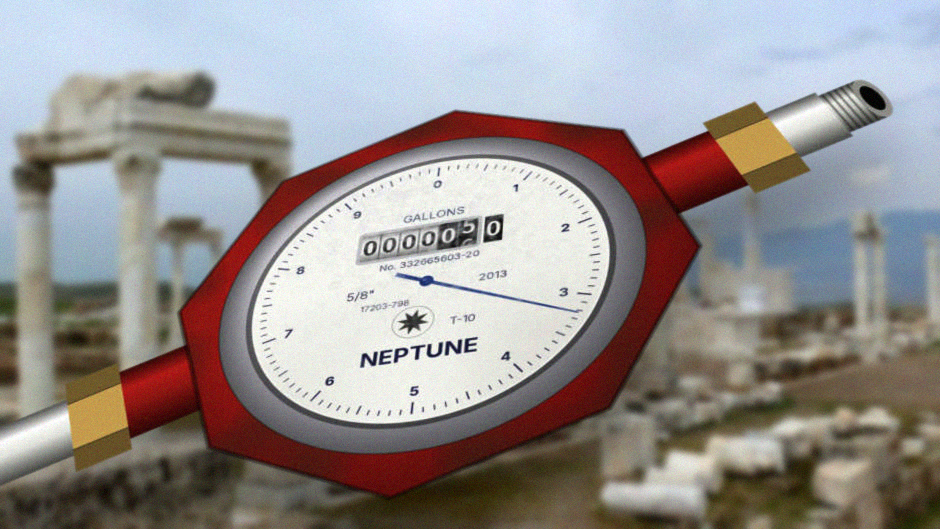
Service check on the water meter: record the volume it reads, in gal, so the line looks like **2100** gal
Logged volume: **53.2** gal
